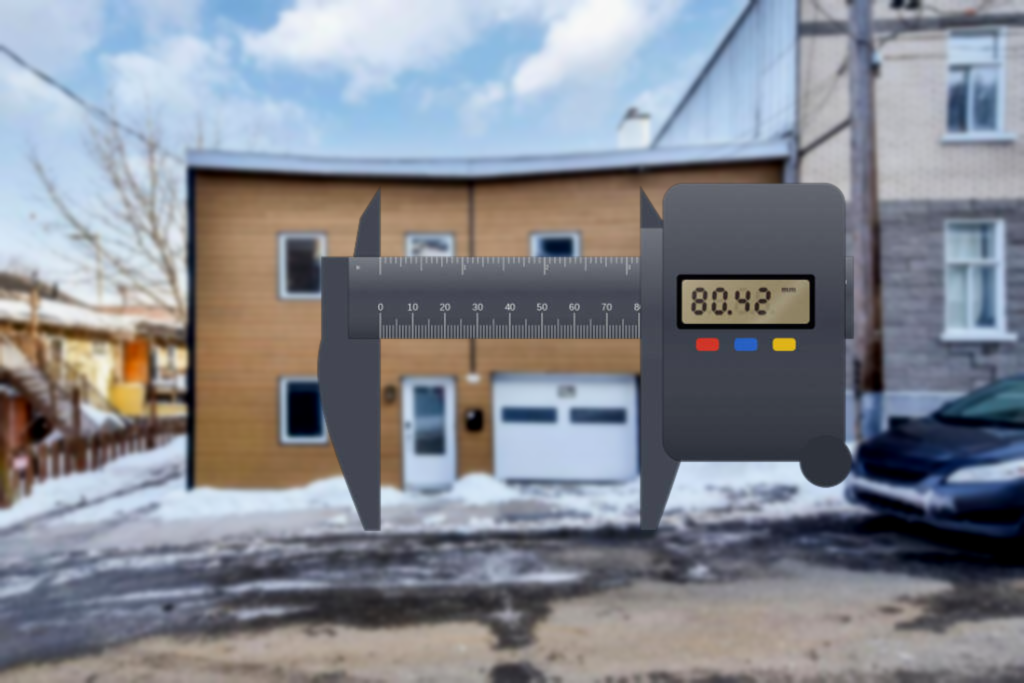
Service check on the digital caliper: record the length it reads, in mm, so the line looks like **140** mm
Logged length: **80.42** mm
